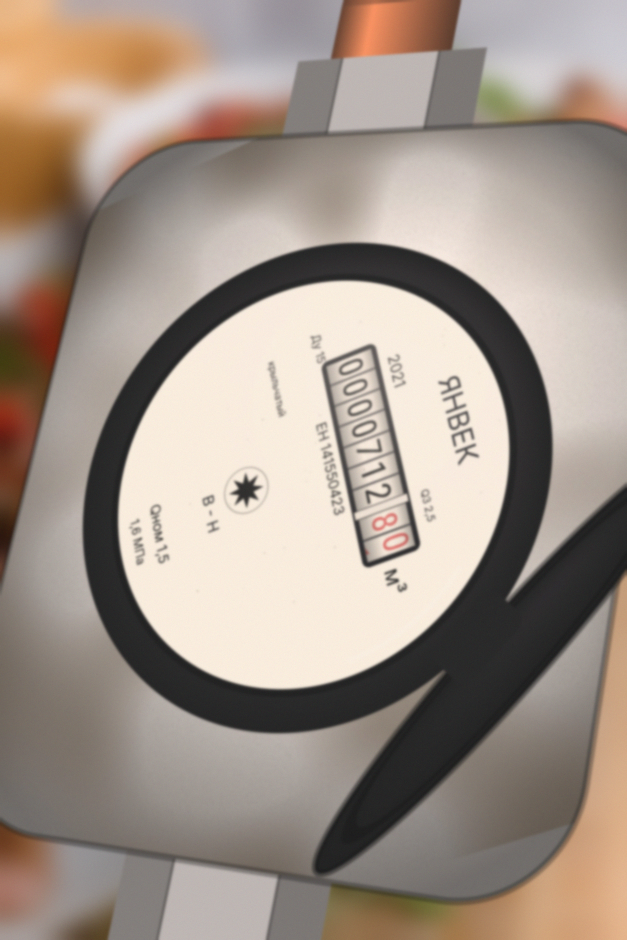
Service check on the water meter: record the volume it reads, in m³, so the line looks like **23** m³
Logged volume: **712.80** m³
